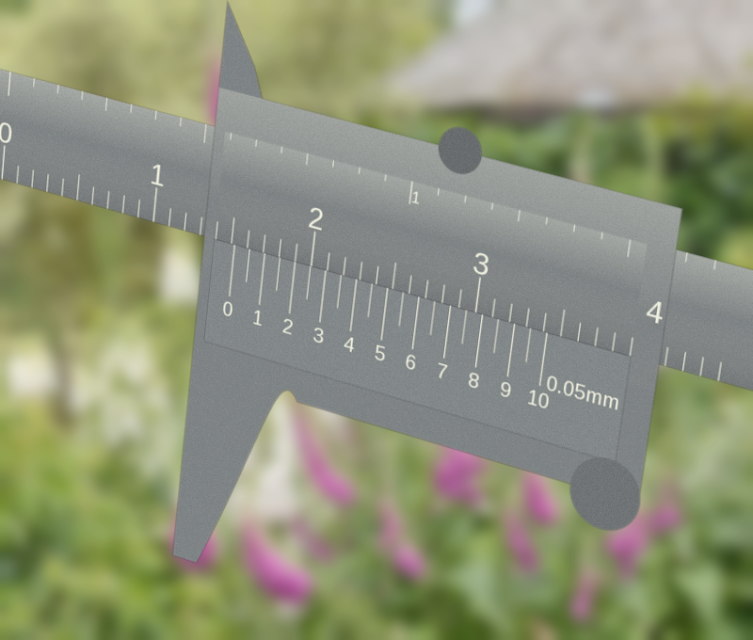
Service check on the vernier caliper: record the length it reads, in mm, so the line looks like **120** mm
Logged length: **15.2** mm
